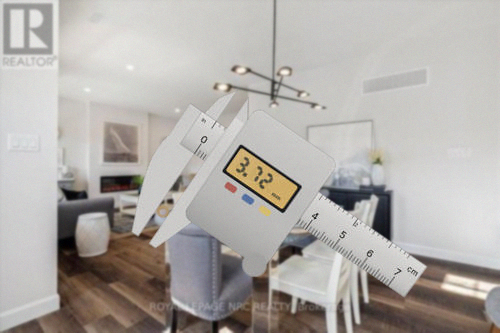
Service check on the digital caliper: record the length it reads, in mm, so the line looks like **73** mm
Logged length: **3.72** mm
